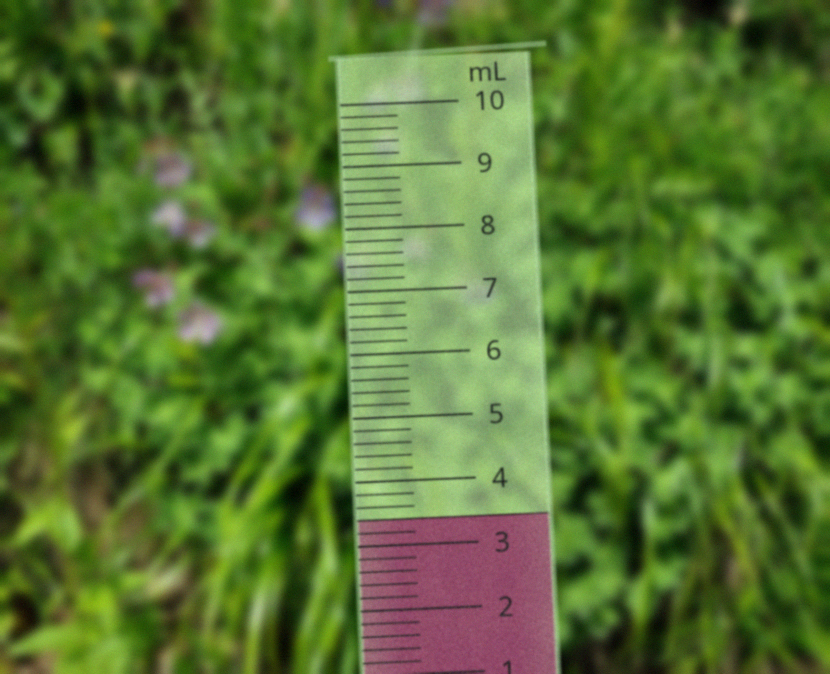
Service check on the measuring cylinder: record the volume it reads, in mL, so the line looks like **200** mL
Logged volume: **3.4** mL
